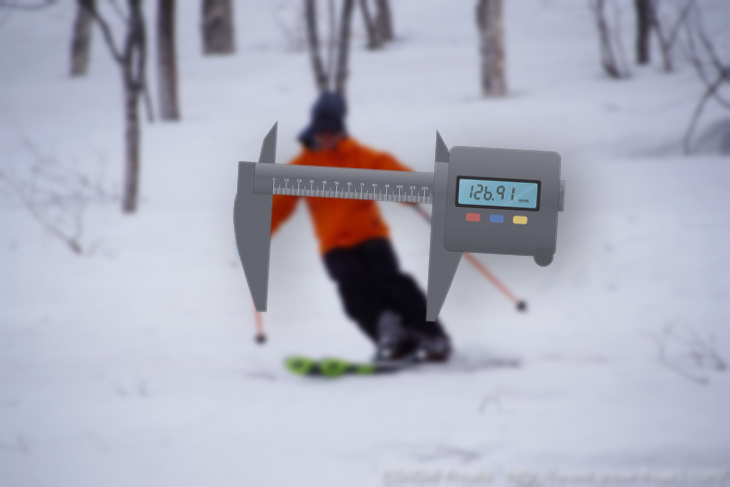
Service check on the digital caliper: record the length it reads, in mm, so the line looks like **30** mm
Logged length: **126.91** mm
